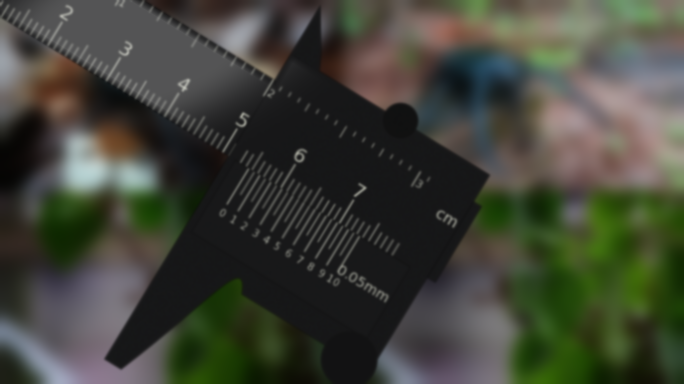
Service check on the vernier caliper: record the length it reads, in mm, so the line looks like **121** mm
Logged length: **54.5** mm
